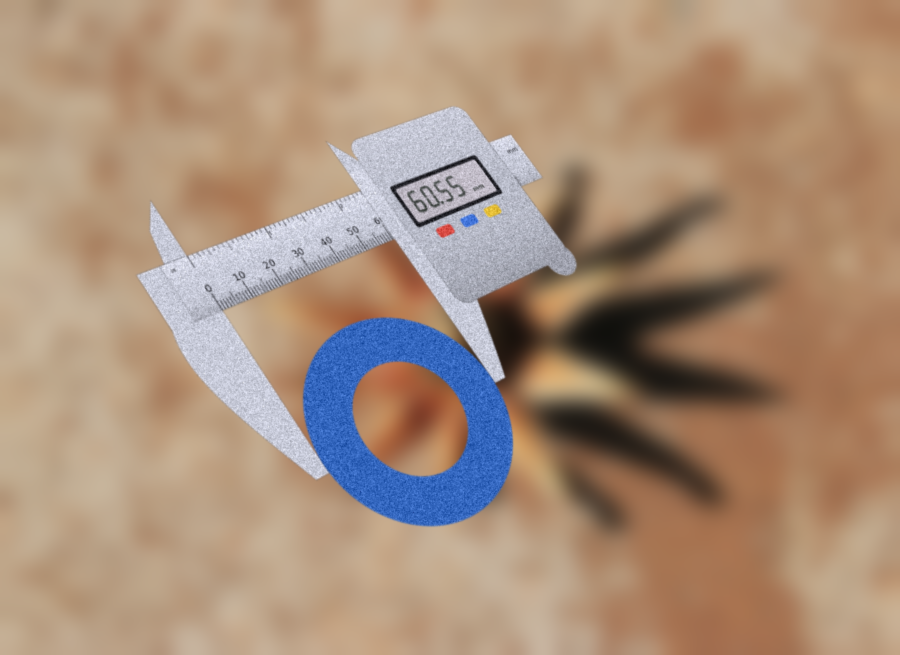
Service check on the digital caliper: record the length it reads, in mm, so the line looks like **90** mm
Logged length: **60.55** mm
